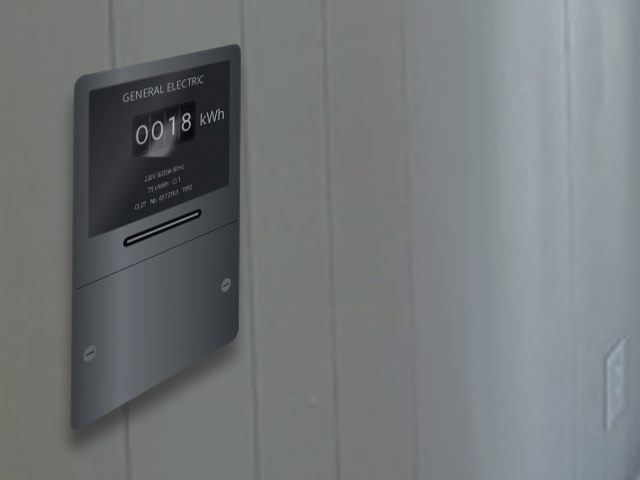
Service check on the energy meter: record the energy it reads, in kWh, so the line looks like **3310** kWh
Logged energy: **18** kWh
